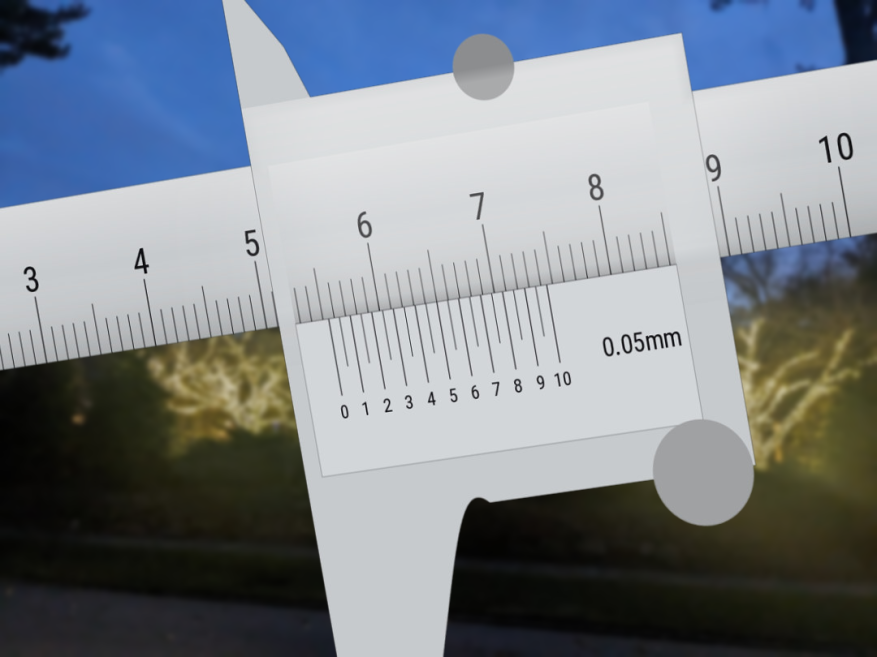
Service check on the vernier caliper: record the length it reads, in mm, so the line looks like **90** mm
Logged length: **55.5** mm
